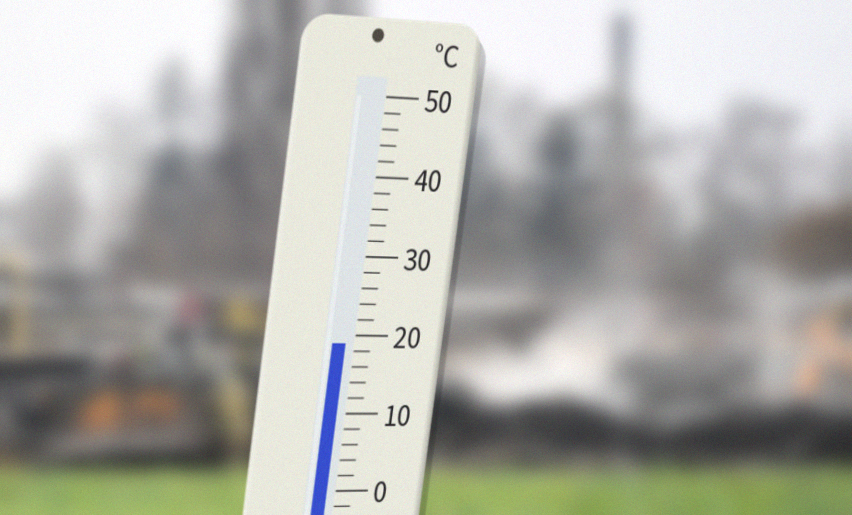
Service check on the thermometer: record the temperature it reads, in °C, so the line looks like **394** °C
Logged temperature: **19** °C
